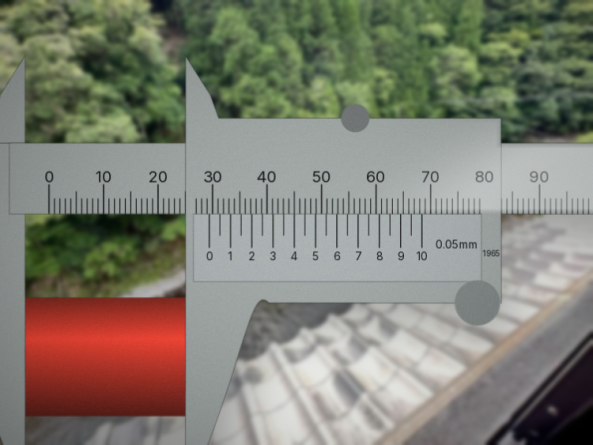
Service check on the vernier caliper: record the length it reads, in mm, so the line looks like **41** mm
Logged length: **29.4** mm
